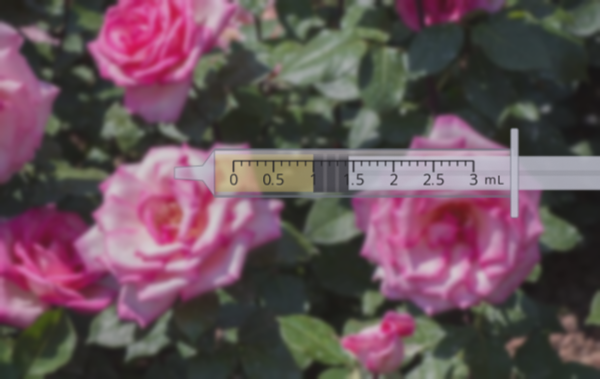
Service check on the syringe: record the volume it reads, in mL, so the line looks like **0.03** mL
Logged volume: **1** mL
